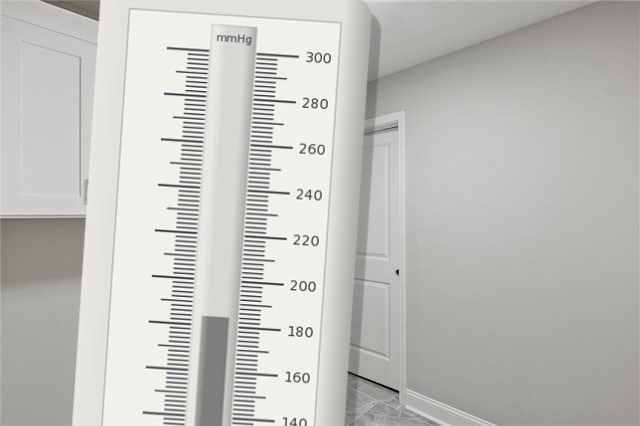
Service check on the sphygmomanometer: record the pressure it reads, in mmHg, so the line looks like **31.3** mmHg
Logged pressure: **184** mmHg
